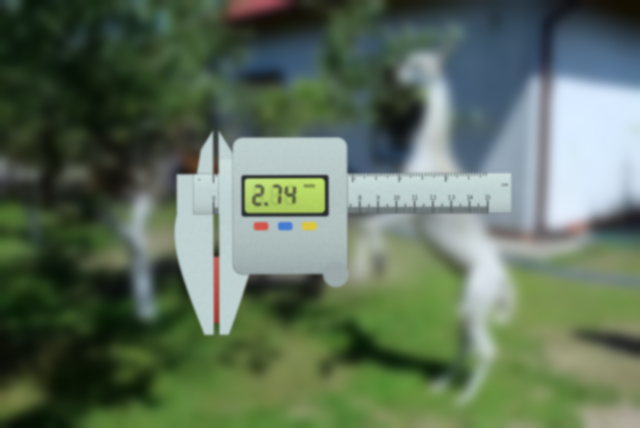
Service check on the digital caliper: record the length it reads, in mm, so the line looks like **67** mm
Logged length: **2.74** mm
